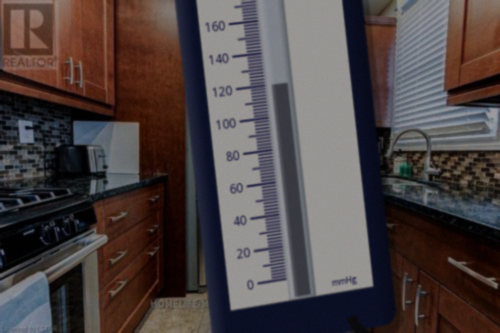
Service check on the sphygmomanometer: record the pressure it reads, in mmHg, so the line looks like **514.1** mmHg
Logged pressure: **120** mmHg
